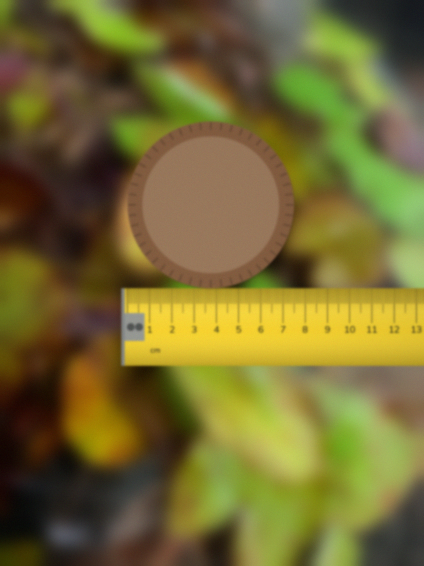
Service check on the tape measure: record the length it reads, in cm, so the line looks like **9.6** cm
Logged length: **7.5** cm
